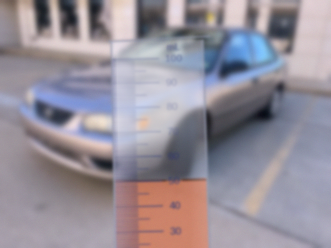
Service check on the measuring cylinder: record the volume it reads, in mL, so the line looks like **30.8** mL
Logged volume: **50** mL
